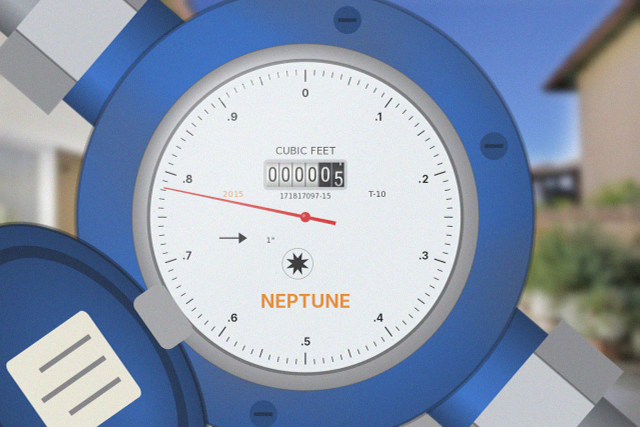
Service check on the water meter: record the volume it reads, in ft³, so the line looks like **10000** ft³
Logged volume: **4.78** ft³
